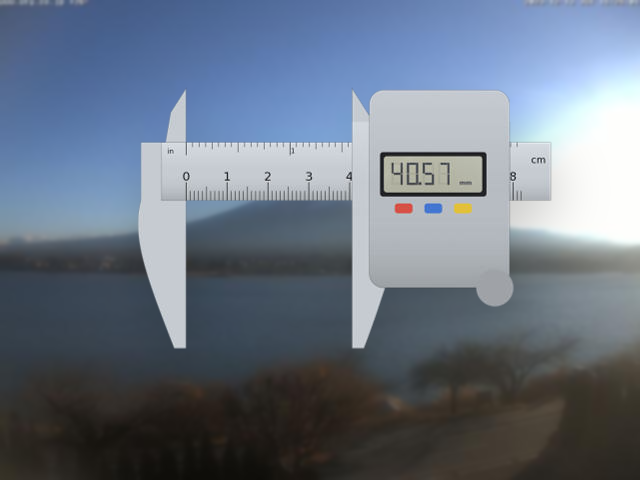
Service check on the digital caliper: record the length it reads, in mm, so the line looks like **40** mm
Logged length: **40.57** mm
